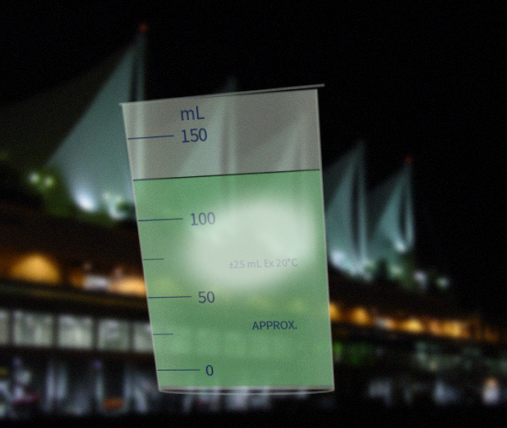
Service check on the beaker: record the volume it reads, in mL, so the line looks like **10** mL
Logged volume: **125** mL
